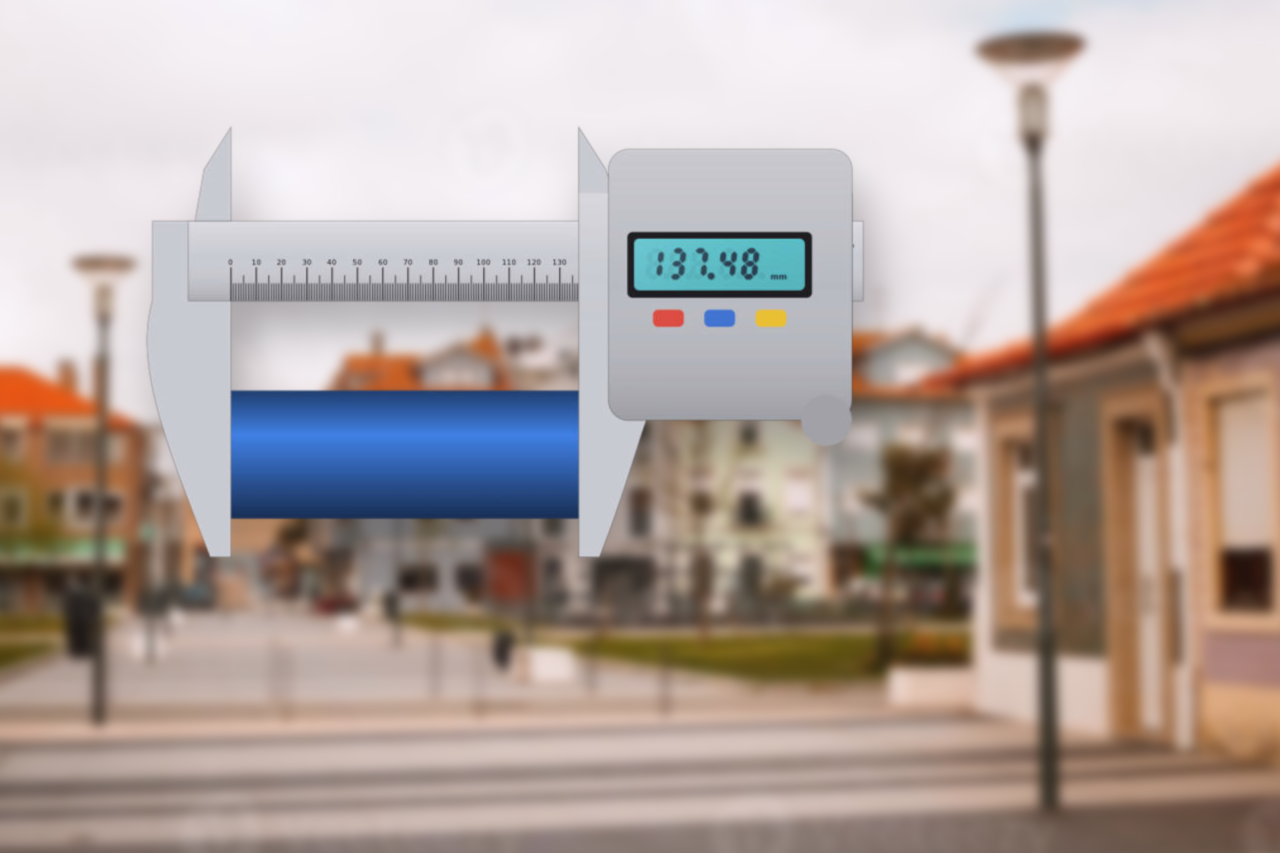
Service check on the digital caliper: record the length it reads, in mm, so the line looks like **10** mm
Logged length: **137.48** mm
